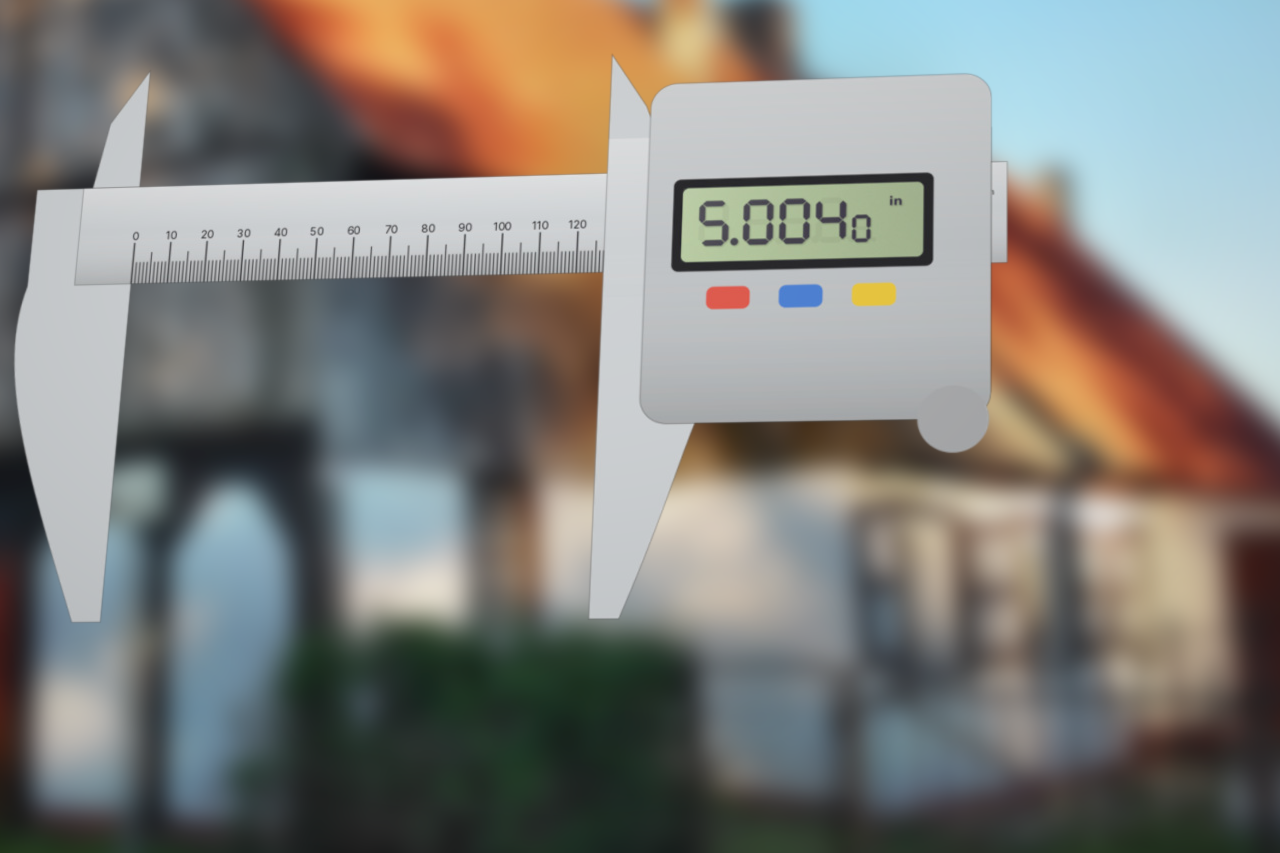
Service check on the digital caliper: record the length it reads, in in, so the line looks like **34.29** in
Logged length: **5.0040** in
